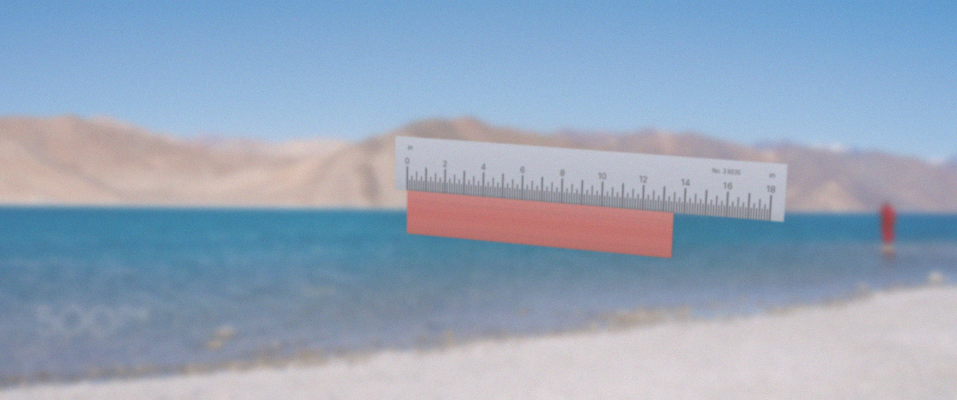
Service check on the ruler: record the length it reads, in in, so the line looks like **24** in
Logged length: **13.5** in
